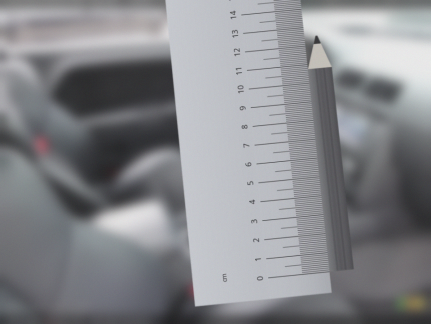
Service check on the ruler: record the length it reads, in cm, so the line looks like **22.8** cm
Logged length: **12.5** cm
